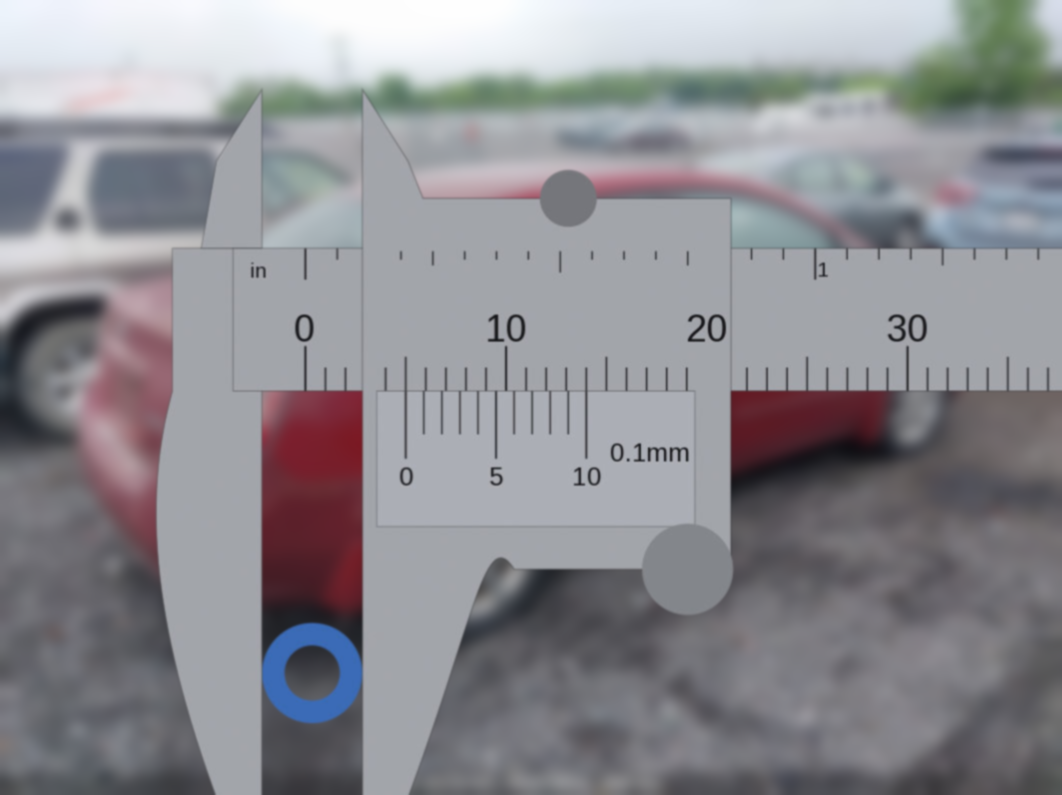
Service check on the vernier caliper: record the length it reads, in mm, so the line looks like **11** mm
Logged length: **5.0** mm
